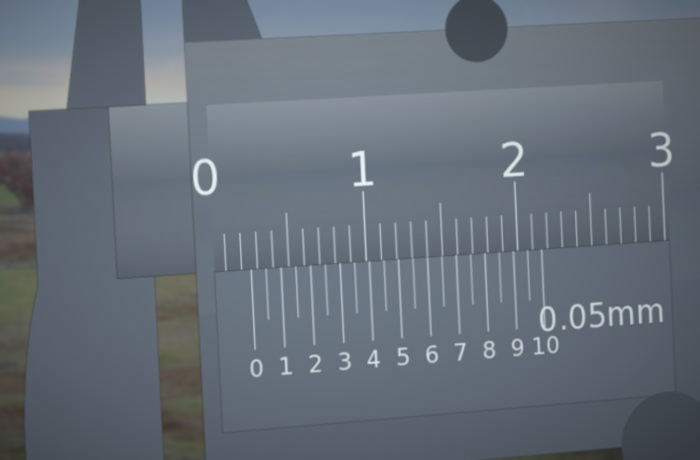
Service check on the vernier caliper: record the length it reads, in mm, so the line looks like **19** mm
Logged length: **2.6** mm
